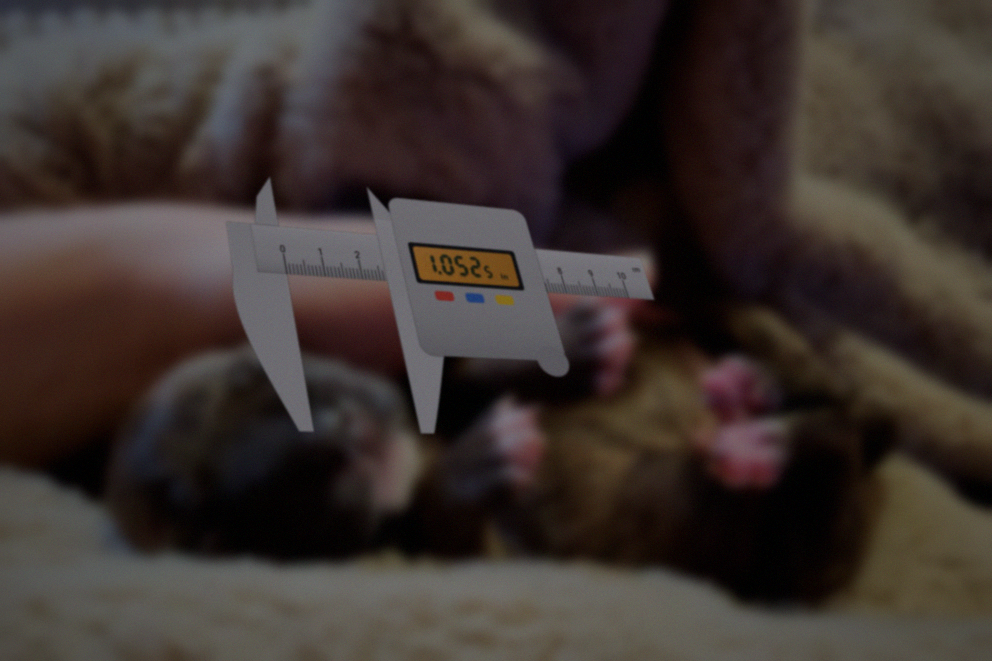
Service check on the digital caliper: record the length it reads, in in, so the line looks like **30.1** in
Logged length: **1.0525** in
